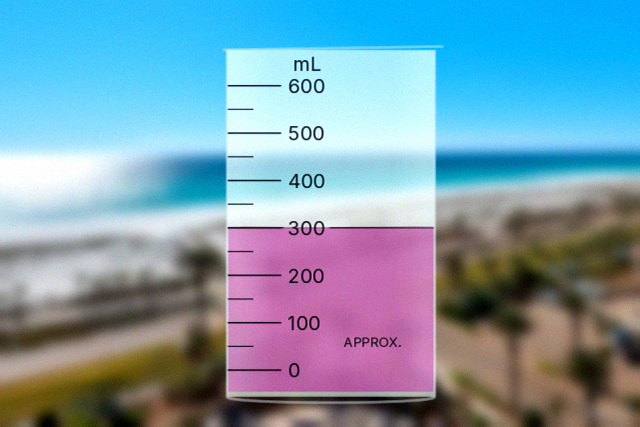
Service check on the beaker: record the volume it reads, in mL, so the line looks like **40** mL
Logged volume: **300** mL
